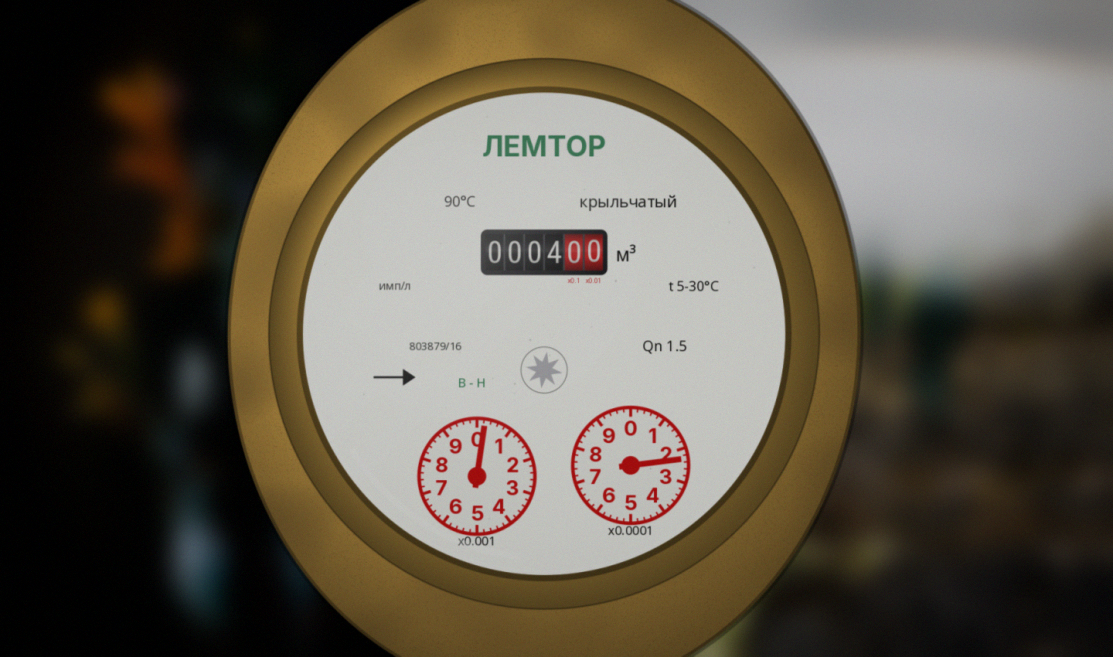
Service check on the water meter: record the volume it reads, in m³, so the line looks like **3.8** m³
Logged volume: **4.0002** m³
